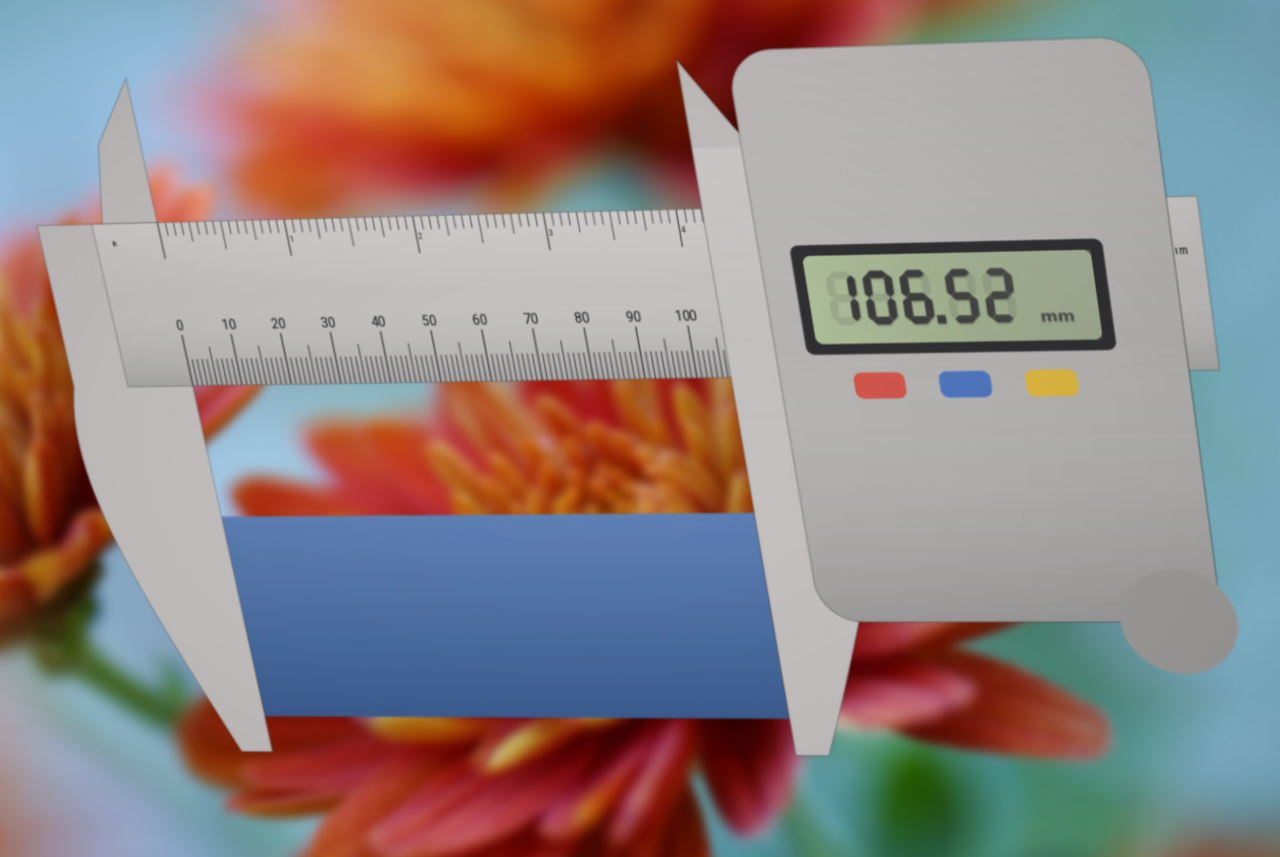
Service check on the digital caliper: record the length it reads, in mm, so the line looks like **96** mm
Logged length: **106.52** mm
